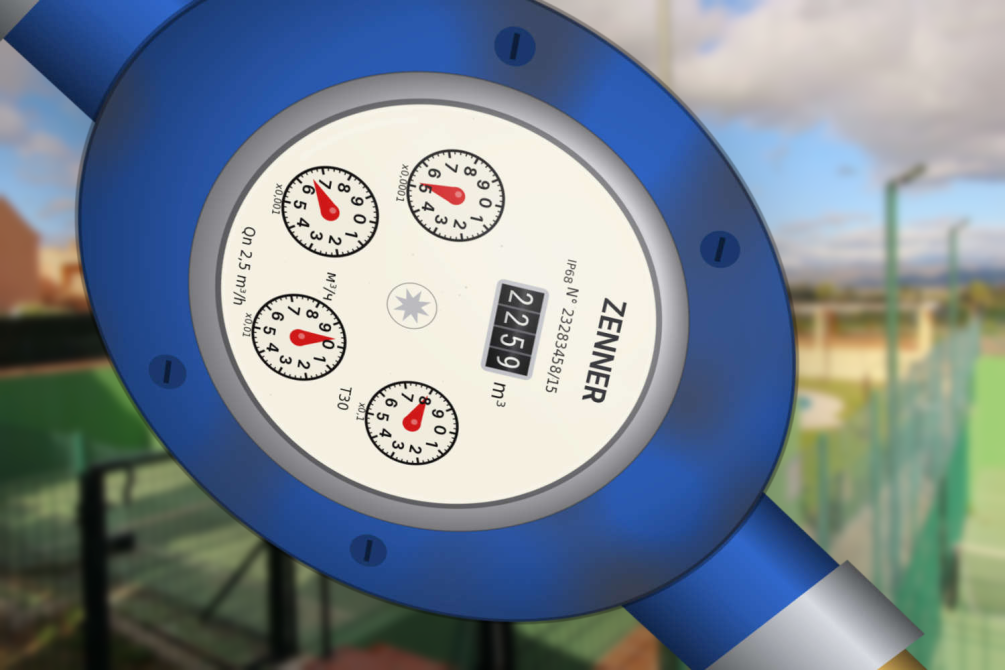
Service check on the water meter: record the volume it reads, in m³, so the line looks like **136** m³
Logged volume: **2259.7965** m³
